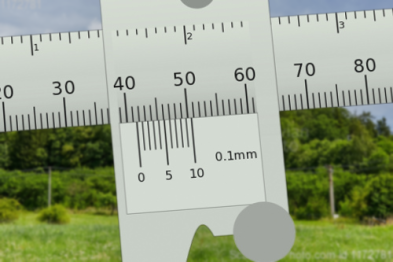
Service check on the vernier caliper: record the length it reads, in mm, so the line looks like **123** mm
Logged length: **41.6** mm
